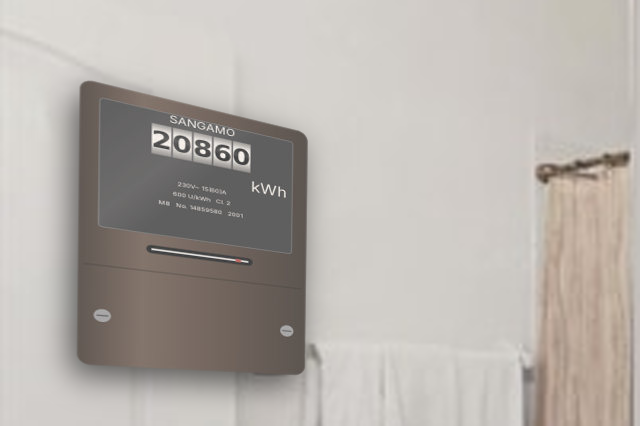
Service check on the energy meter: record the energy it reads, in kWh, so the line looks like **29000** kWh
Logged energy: **20860** kWh
